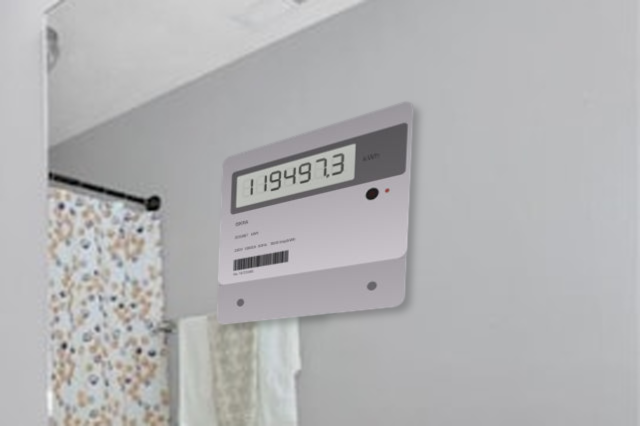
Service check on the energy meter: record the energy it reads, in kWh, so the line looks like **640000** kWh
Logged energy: **119497.3** kWh
